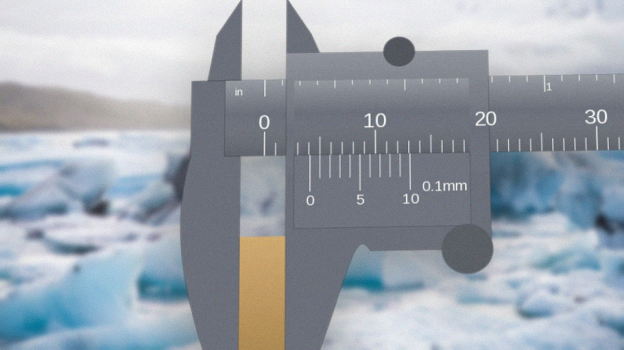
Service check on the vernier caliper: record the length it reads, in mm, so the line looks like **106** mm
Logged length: **4.1** mm
